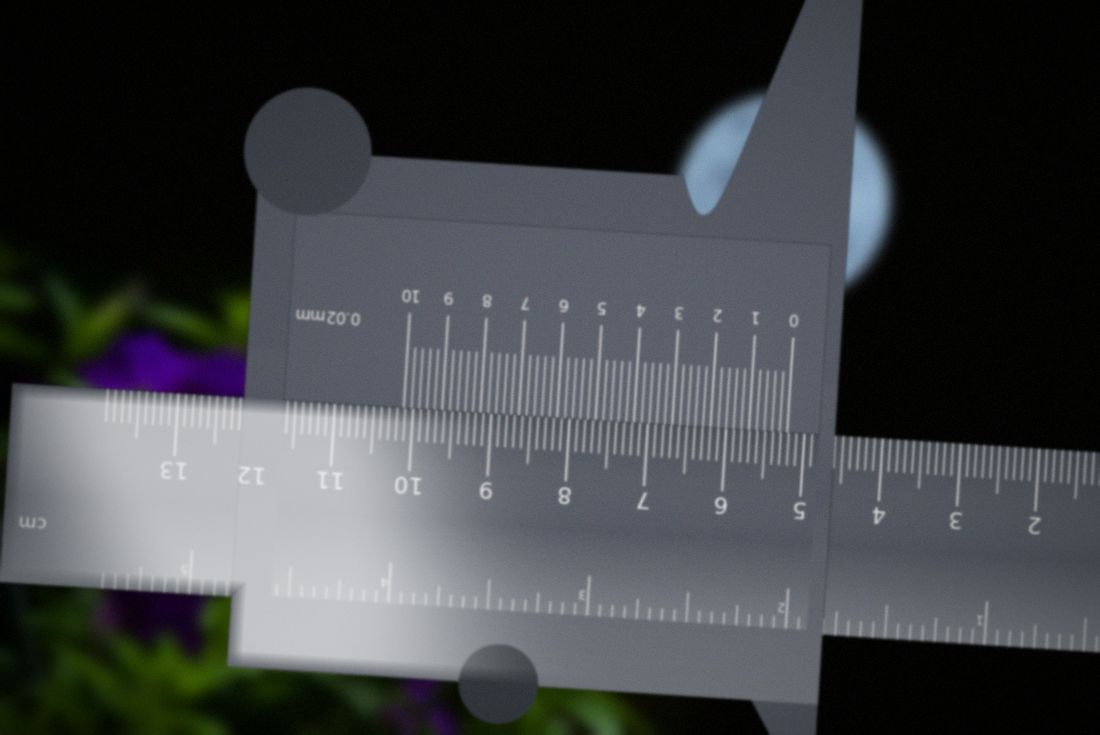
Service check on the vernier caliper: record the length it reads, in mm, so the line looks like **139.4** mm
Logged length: **52.2** mm
